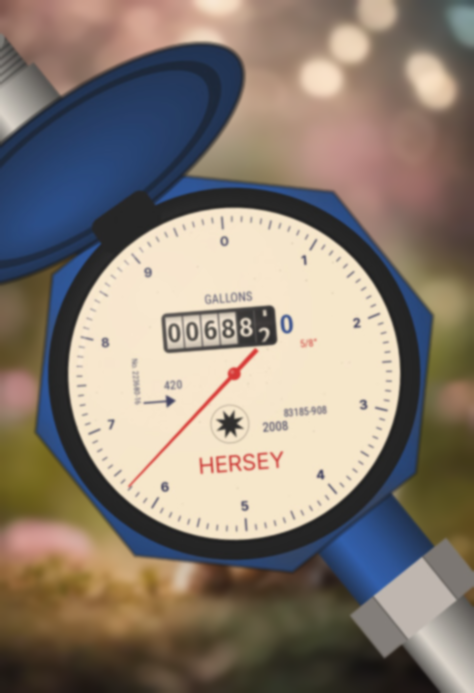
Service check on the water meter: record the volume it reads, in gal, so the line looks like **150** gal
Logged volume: **68816.3** gal
